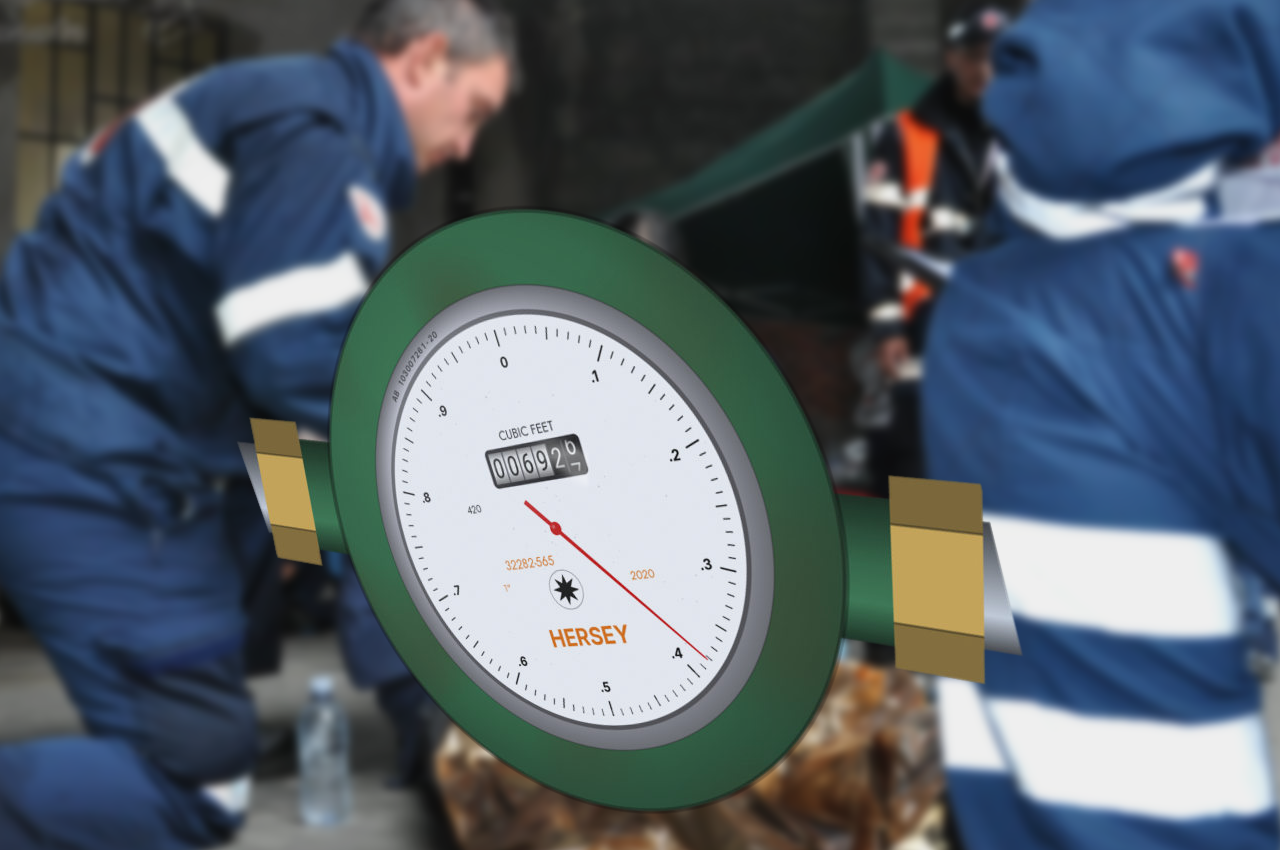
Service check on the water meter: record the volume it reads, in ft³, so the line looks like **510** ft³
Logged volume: **6926.38** ft³
